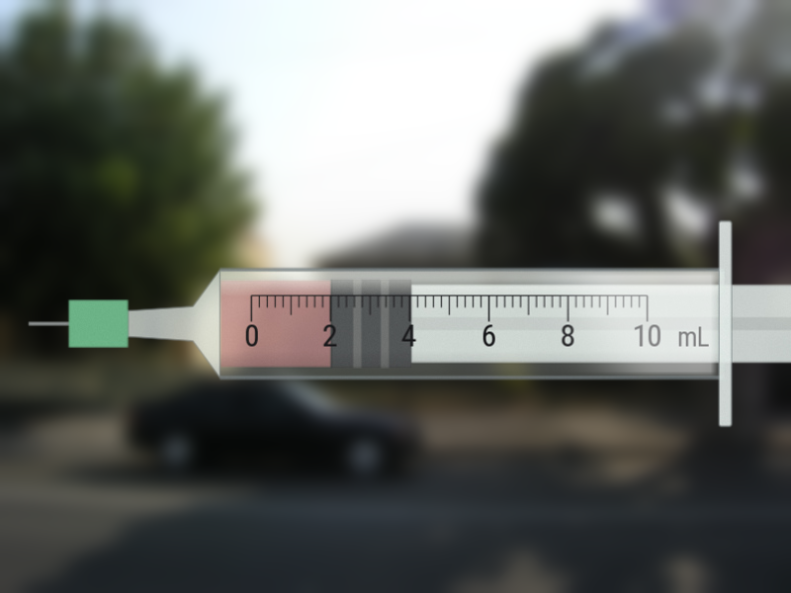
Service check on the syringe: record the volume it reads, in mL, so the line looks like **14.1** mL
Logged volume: **2** mL
